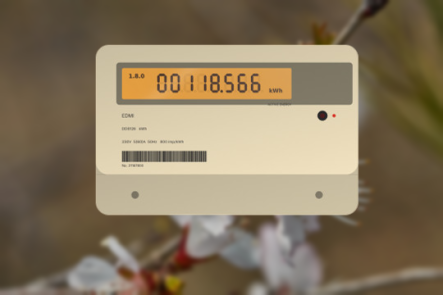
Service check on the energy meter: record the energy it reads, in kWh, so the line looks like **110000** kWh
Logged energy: **118.566** kWh
